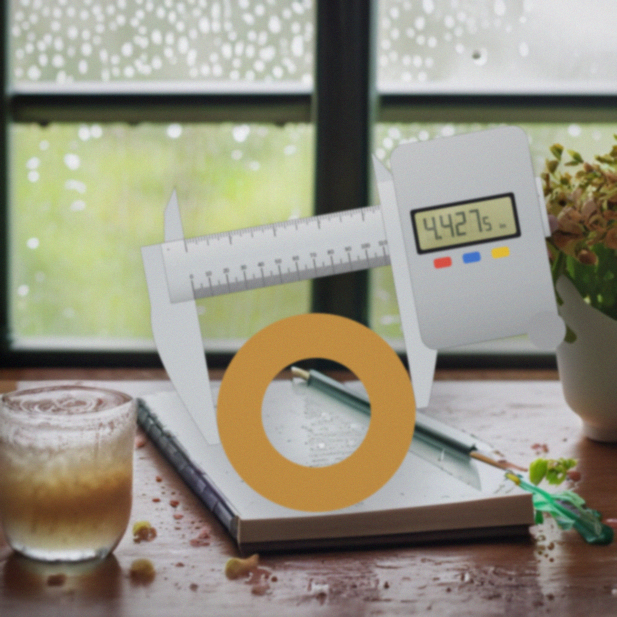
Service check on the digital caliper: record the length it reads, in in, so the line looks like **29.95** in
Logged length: **4.4275** in
